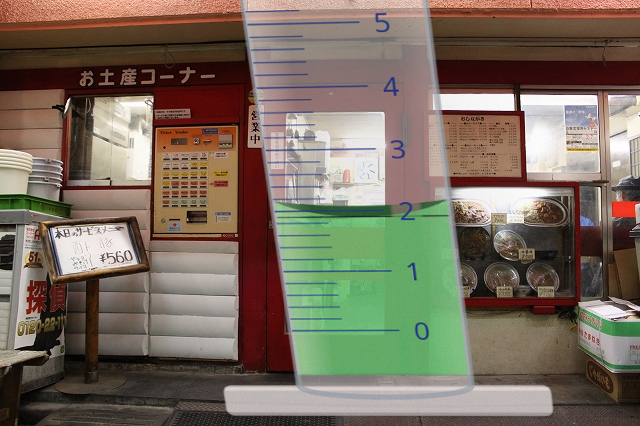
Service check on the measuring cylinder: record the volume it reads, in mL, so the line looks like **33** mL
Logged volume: **1.9** mL
